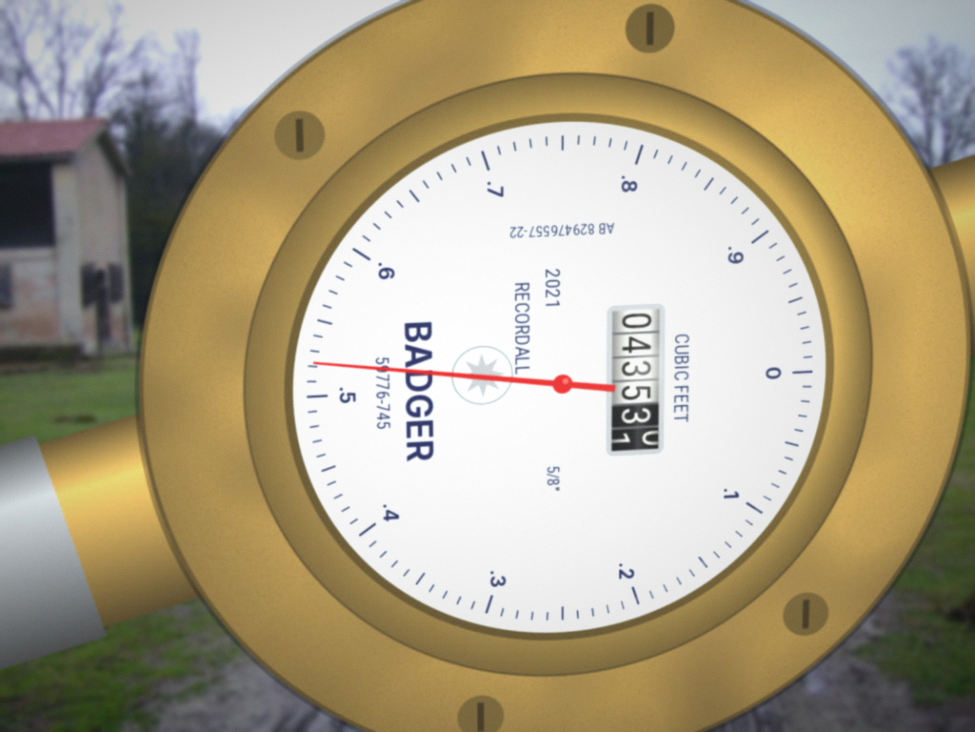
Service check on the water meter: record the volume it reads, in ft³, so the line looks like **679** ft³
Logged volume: **43530.52** ft³
